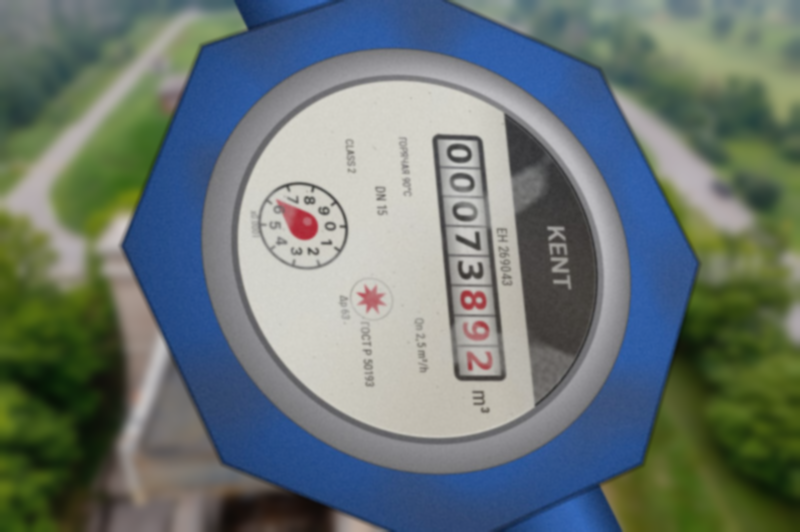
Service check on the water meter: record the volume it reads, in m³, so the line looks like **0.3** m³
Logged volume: **73.8926** m³
